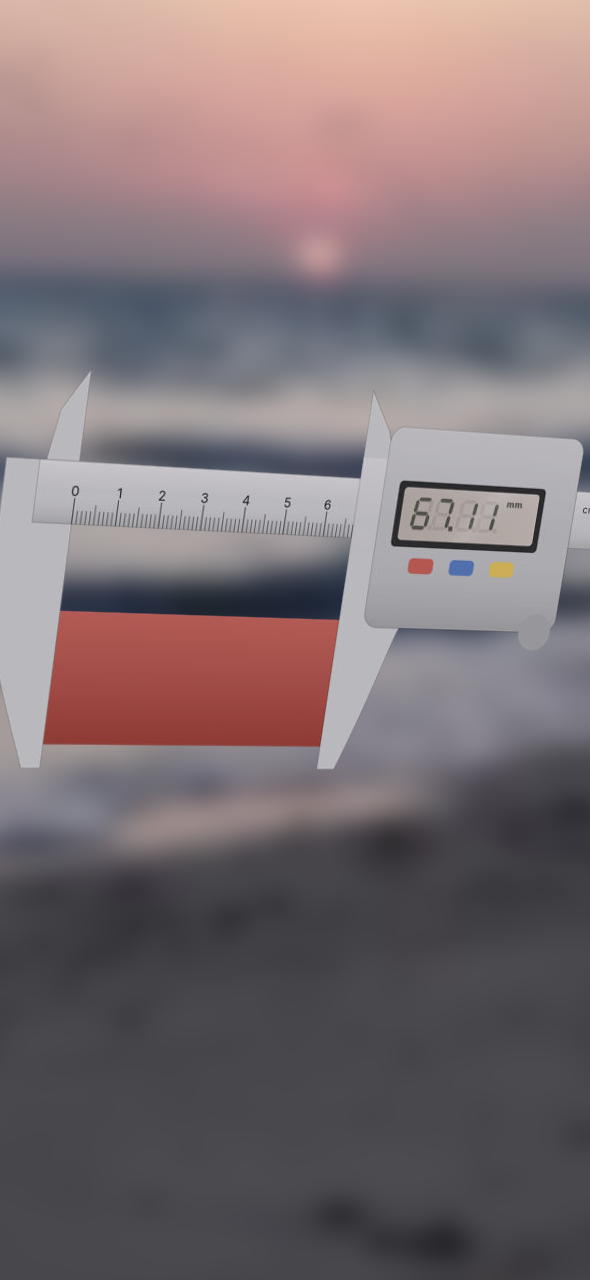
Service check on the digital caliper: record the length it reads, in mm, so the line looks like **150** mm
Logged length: **67.11** mm
